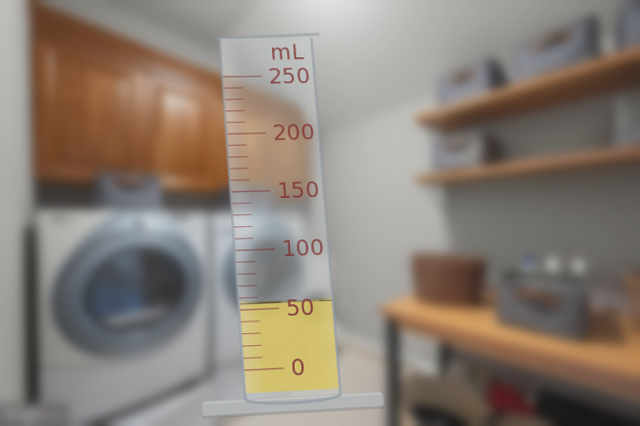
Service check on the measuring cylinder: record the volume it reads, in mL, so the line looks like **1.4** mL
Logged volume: **55** mL
